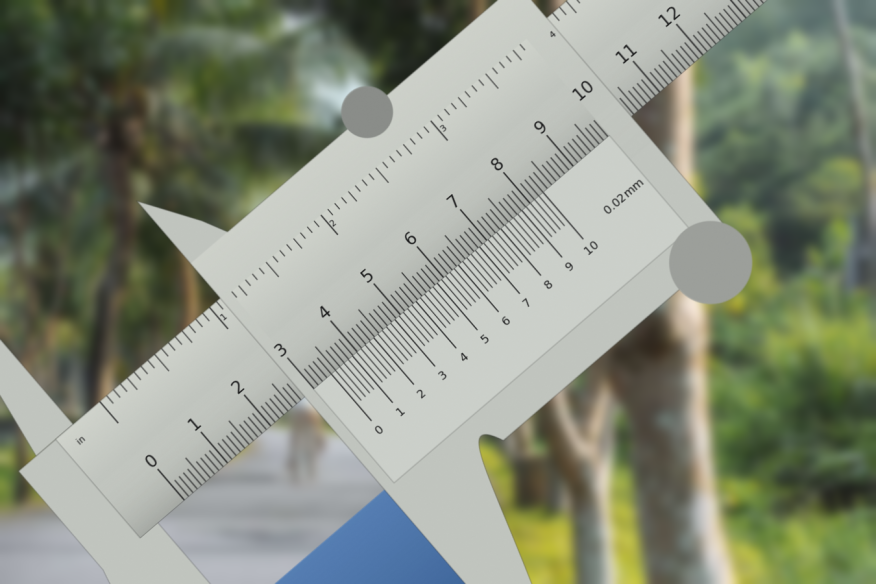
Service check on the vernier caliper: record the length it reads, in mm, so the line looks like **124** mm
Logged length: **34.0** mm
